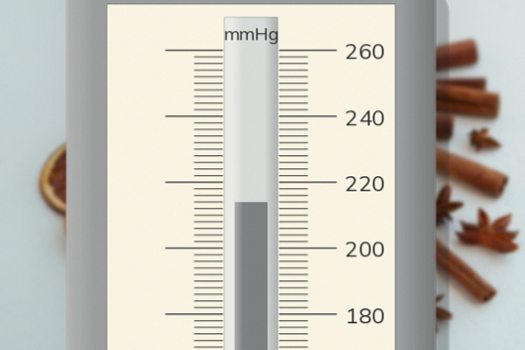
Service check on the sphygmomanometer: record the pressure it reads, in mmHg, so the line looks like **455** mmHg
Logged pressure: **214** mmHg
